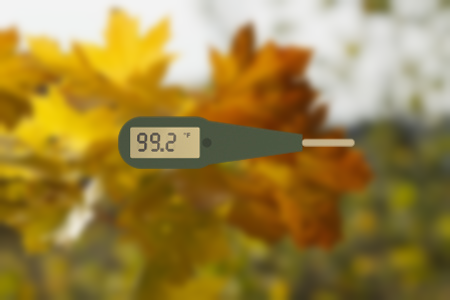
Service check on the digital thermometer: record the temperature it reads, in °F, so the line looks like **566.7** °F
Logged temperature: **99.2** °F
